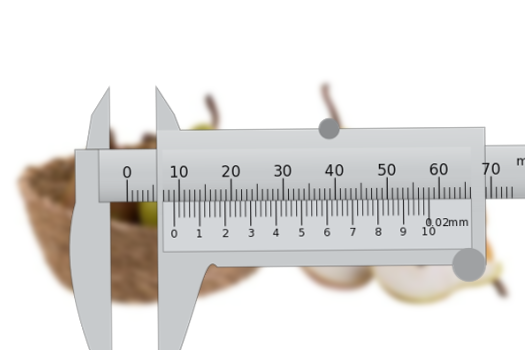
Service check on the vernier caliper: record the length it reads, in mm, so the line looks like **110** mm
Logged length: **9.0** mm
